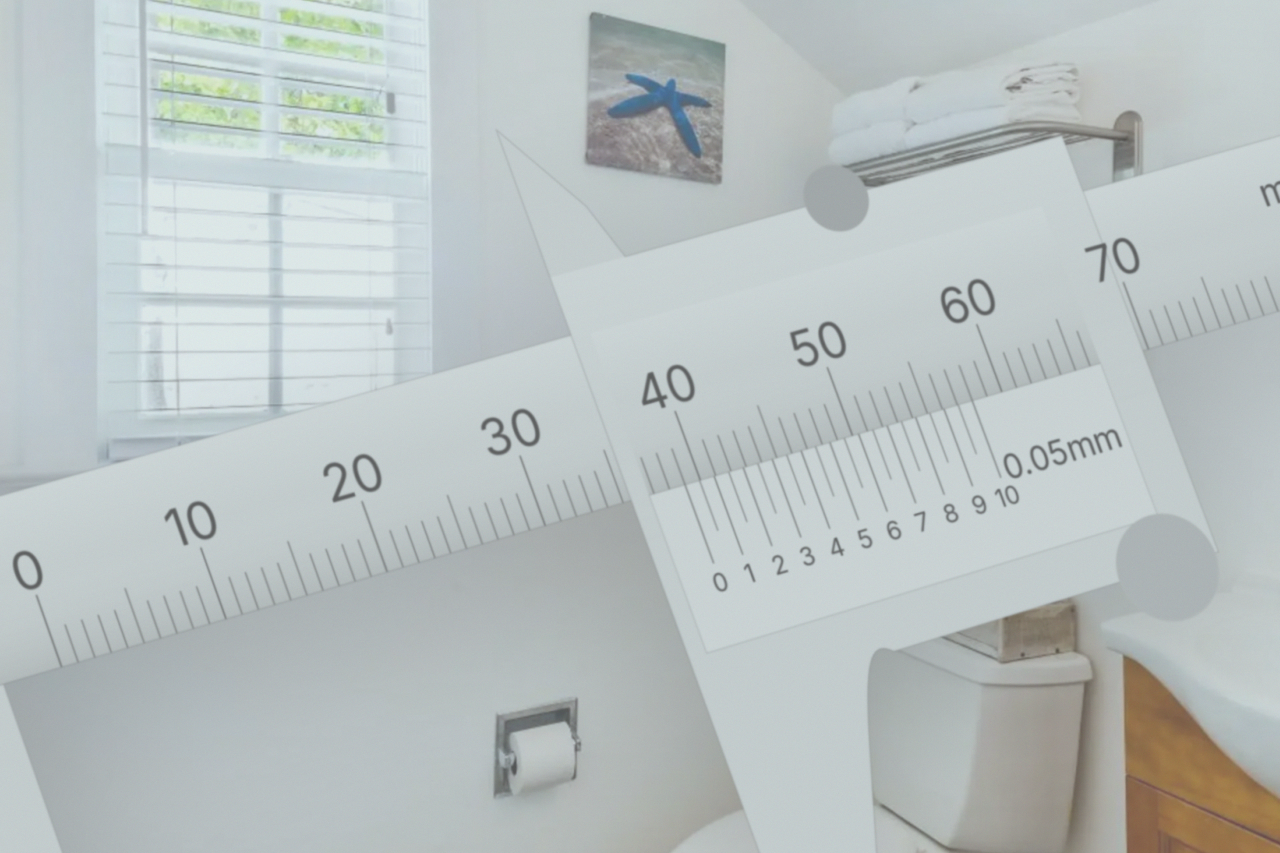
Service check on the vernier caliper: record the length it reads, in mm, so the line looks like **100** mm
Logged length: **39.0** mm
